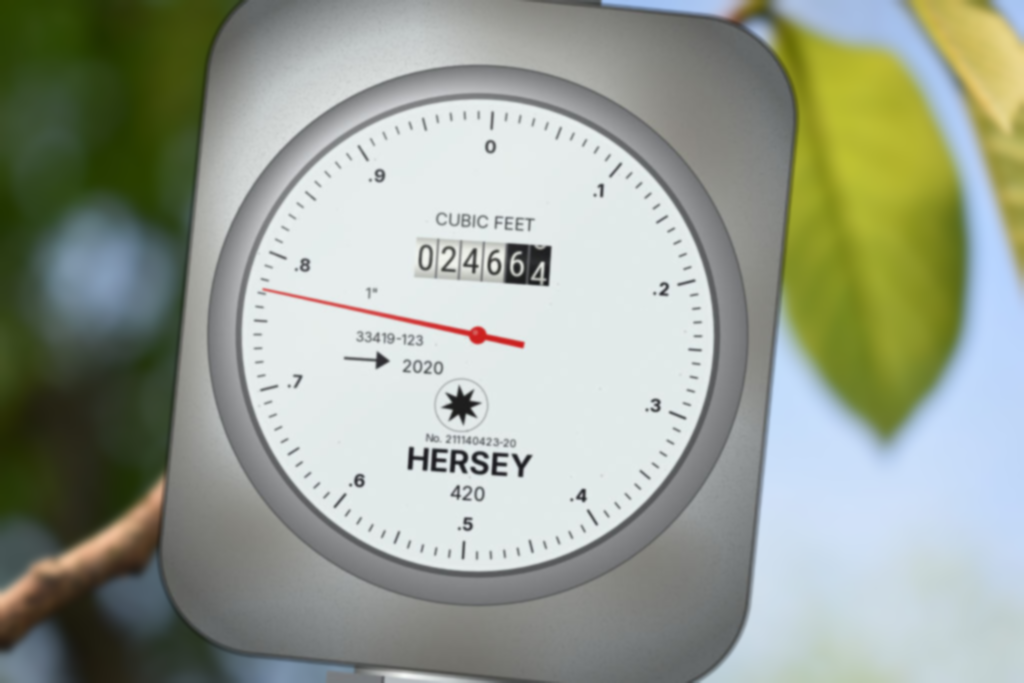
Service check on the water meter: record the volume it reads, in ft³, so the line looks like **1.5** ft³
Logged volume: **24663.77** ft³
